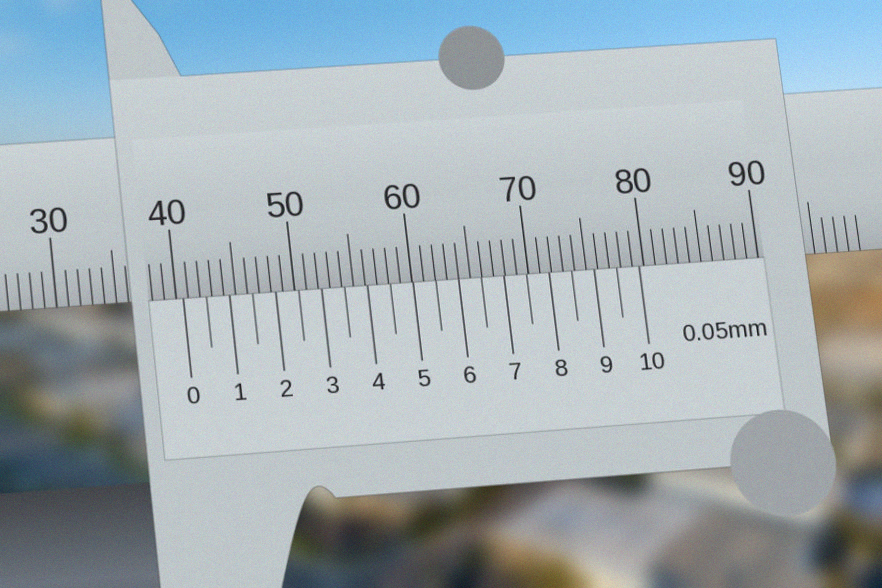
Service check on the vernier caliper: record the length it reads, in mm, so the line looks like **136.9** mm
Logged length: **40.6** mm
